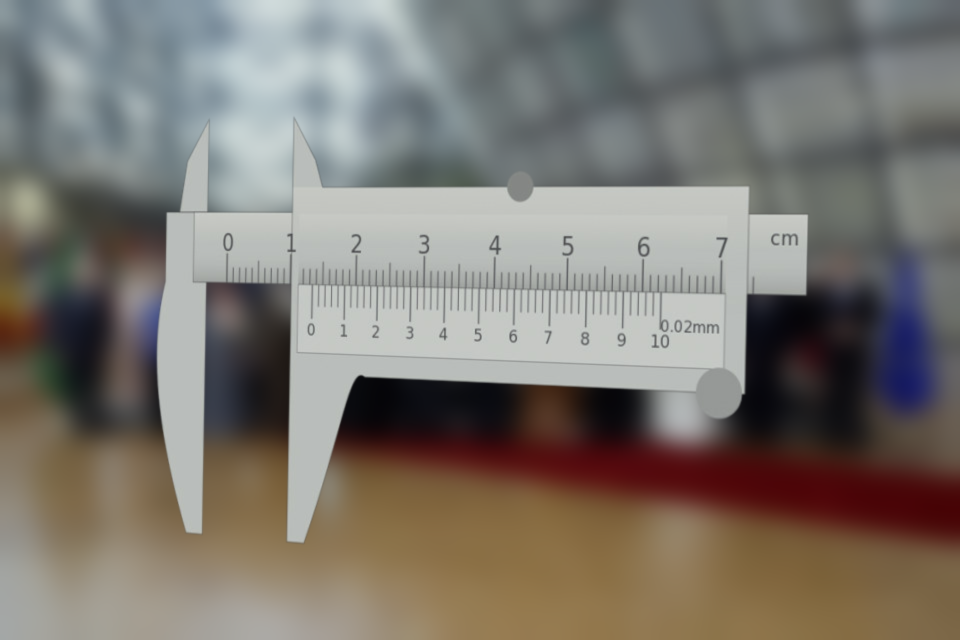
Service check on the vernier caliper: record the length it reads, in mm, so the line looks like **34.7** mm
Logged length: **13.4** mm
